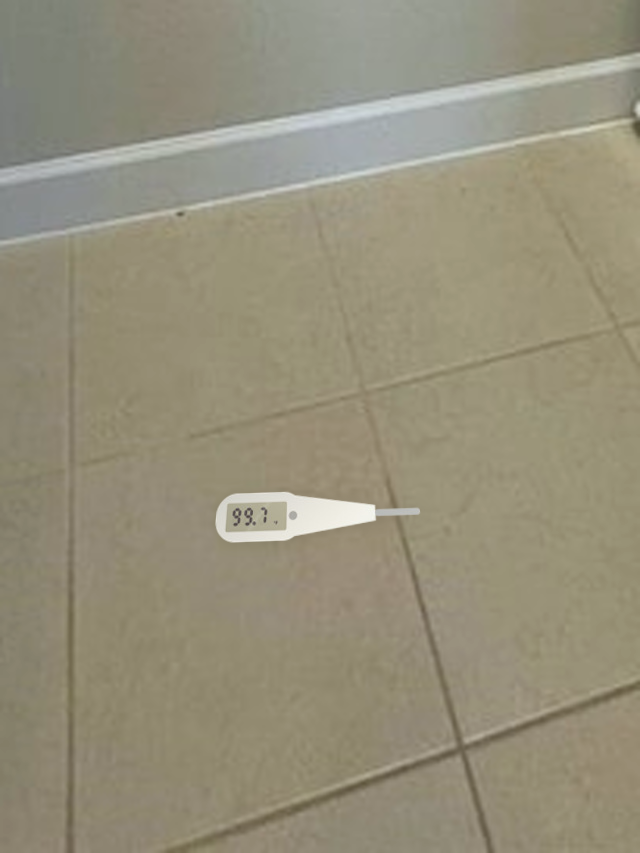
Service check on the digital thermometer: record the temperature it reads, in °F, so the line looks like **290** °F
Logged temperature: **99.7** °F
